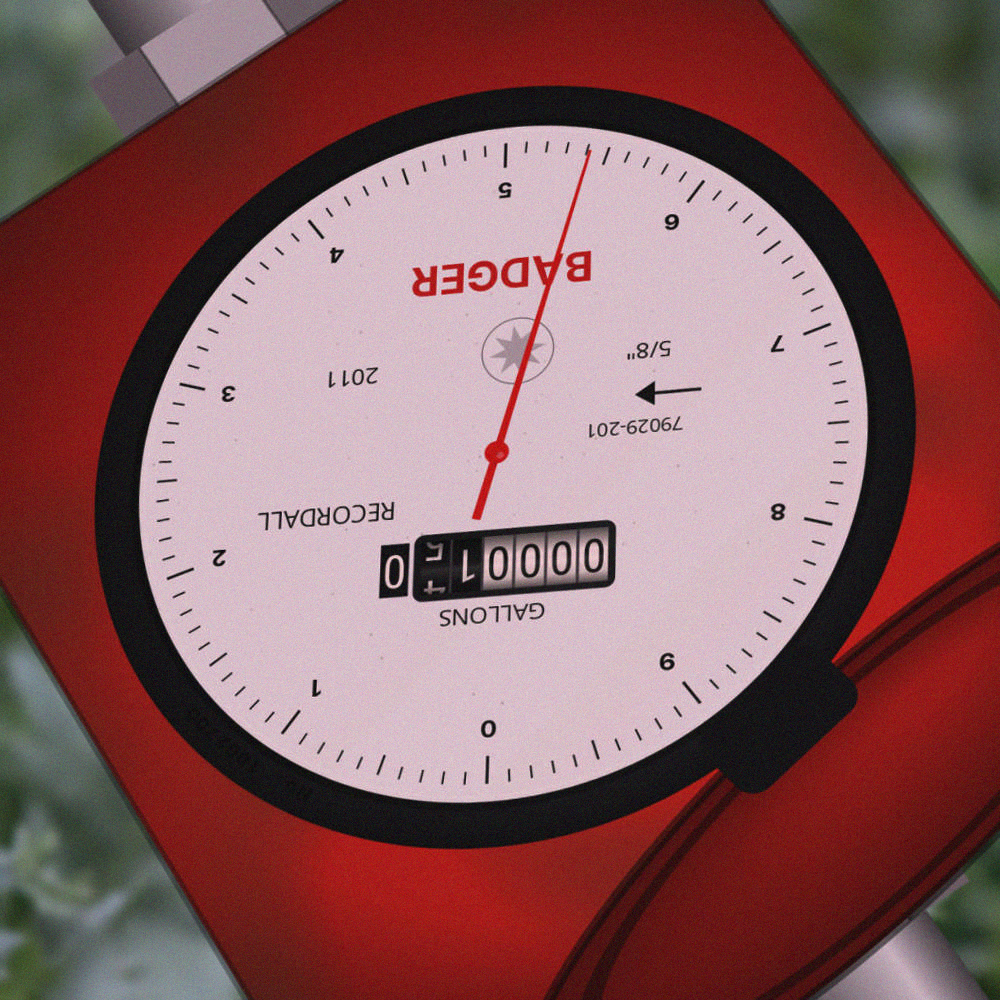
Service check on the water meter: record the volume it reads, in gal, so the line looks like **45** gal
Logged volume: **145.4** gal
